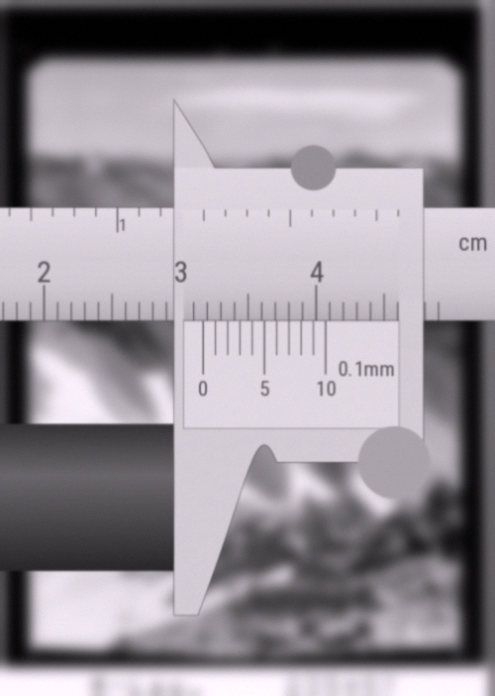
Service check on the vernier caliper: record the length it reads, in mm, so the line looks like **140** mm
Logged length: **31.7** mm
